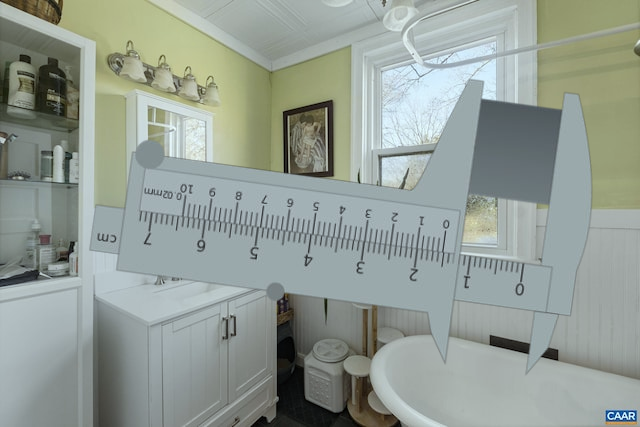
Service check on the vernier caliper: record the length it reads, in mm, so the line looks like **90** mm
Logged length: **15.2** mm
